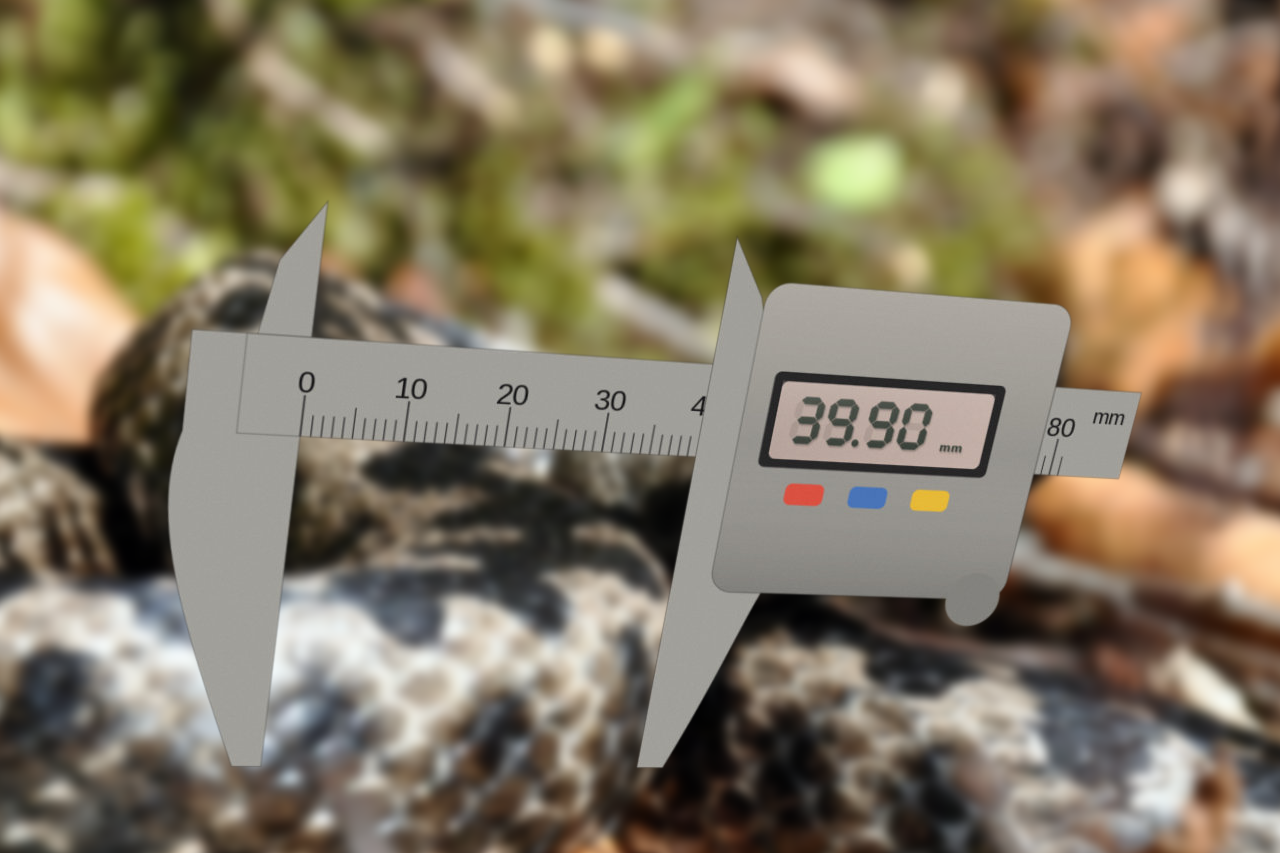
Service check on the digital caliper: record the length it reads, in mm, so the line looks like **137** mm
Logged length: **39.90** mm
